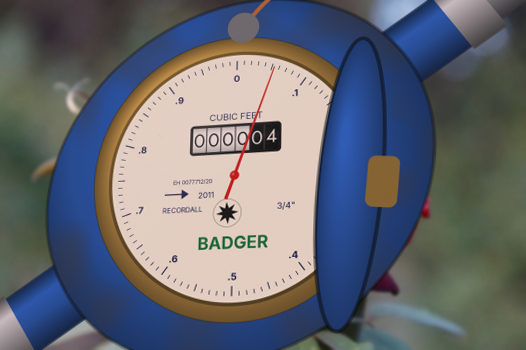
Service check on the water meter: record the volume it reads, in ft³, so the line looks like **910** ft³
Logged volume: **4.05** ft³
